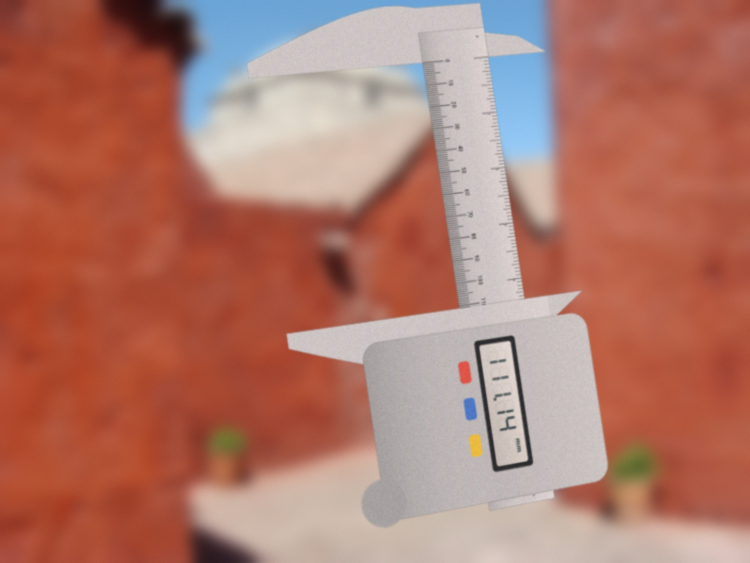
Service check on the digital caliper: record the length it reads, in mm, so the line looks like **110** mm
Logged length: **111.14** mm
